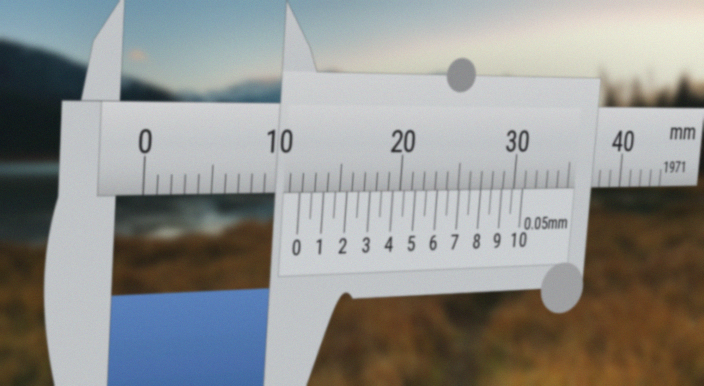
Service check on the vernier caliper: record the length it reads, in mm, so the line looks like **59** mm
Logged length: **11.8** mm
